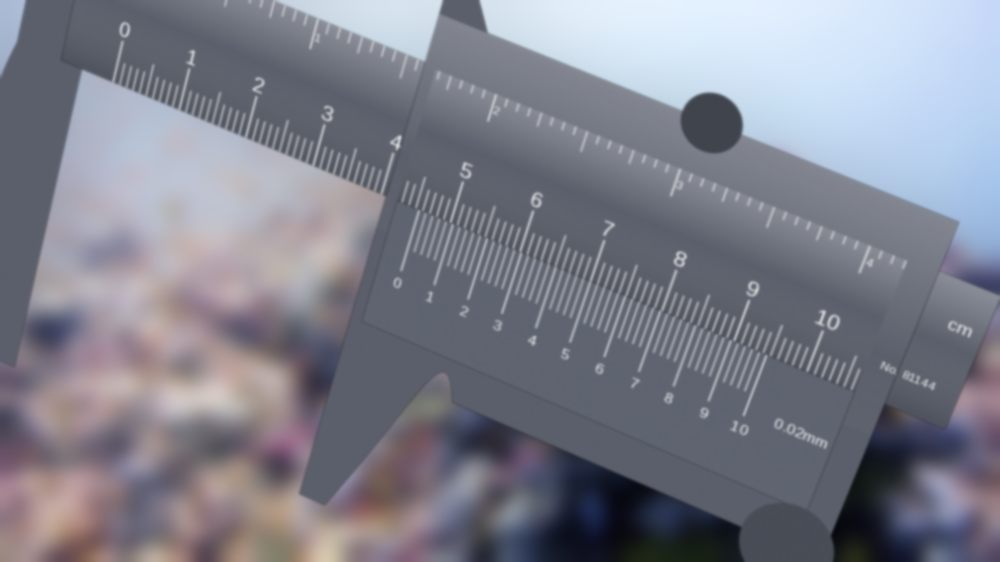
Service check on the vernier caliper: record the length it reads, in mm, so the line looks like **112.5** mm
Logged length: **45.5** mm
